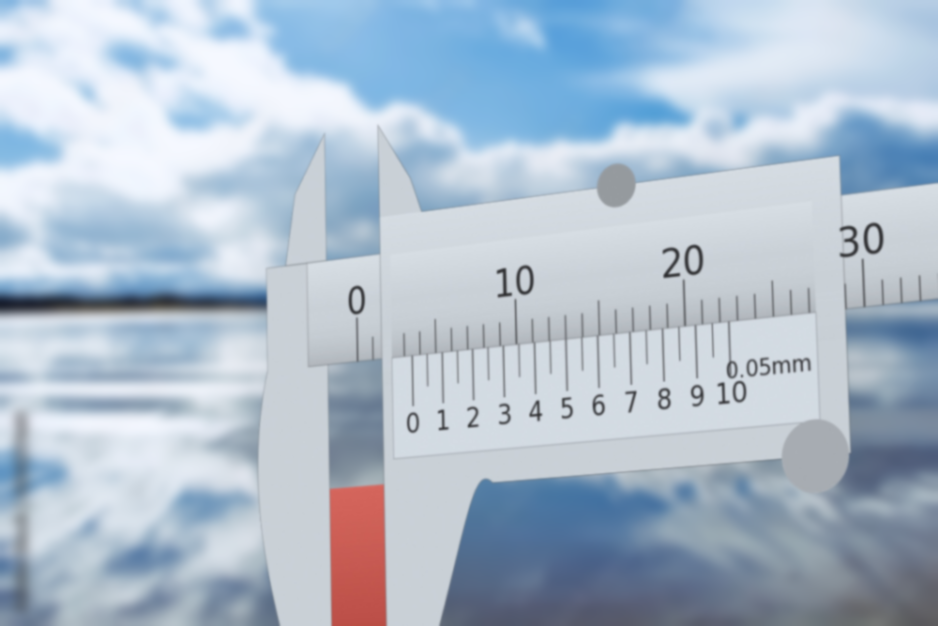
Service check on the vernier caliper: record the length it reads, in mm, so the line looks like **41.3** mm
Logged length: **3.5** mm
